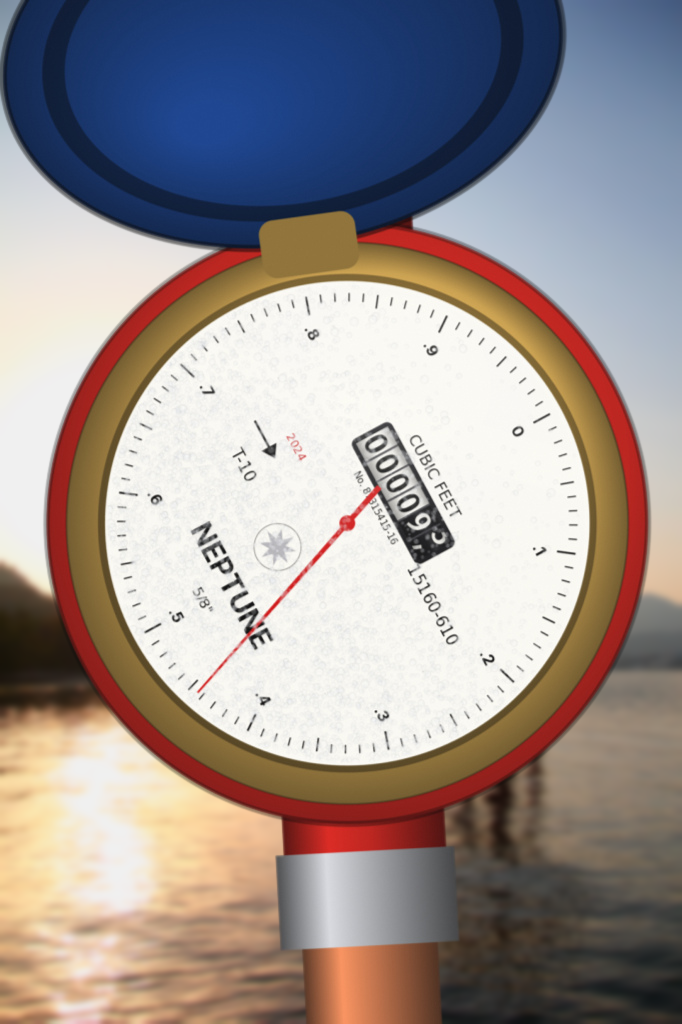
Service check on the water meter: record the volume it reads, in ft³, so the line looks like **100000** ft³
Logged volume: **93.44** ft³
